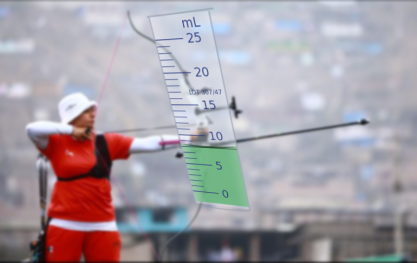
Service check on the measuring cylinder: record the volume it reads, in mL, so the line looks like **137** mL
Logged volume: **8** mL
